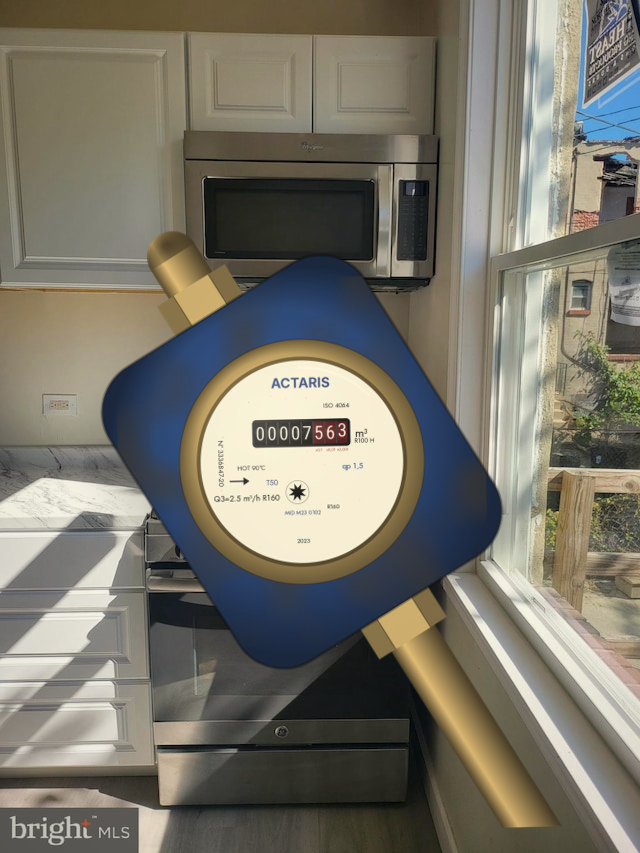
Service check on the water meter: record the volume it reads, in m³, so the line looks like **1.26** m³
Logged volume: **7.563** m³
